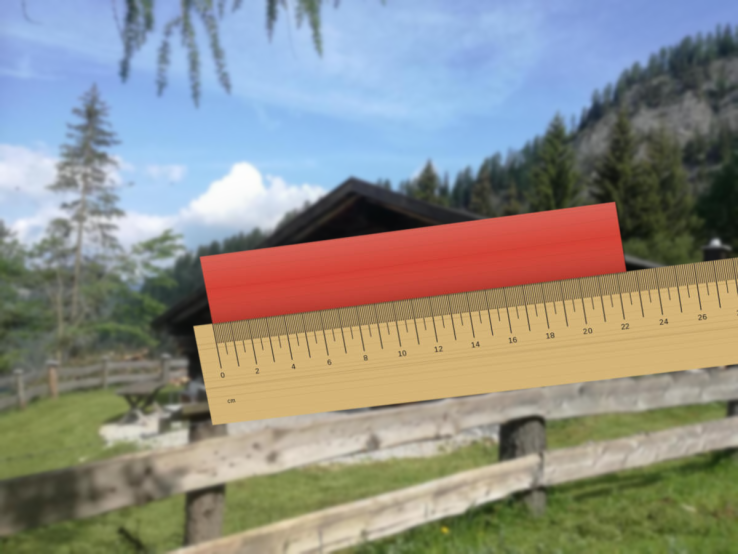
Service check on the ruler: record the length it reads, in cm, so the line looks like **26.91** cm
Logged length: **22.5** cm
